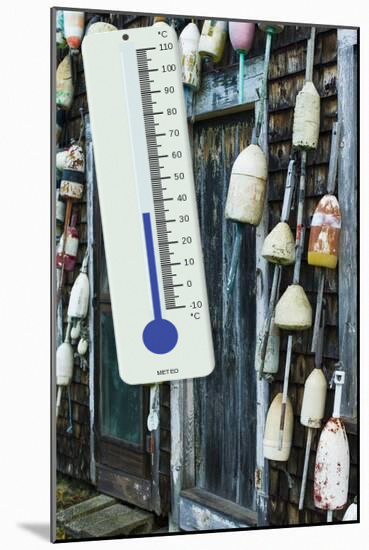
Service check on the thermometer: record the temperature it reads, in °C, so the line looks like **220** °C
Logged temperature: **35** °C
